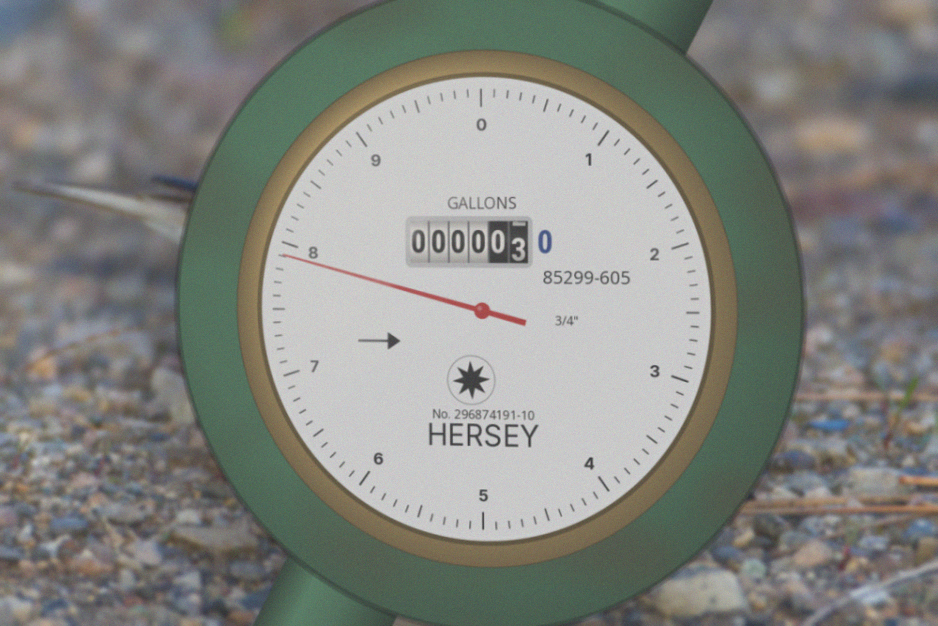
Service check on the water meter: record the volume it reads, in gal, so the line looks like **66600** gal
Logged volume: **27.9** gal
